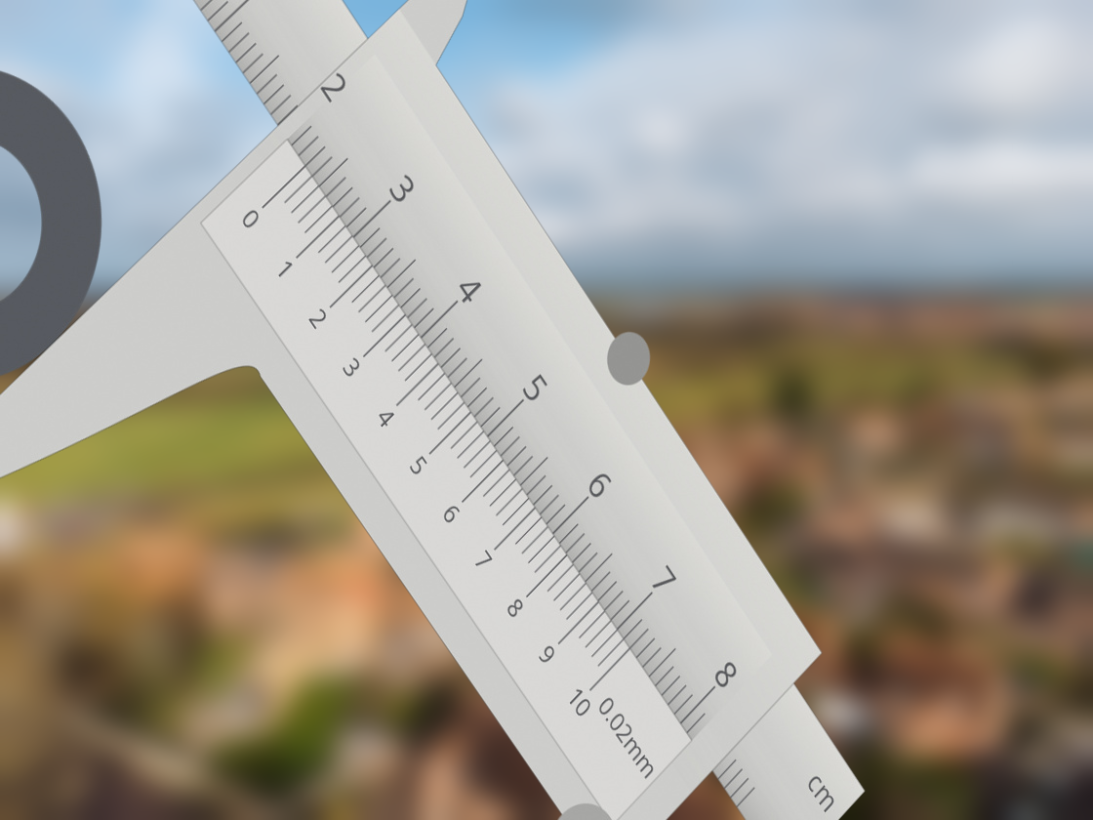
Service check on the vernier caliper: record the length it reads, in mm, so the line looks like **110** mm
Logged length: **23.0** mm
